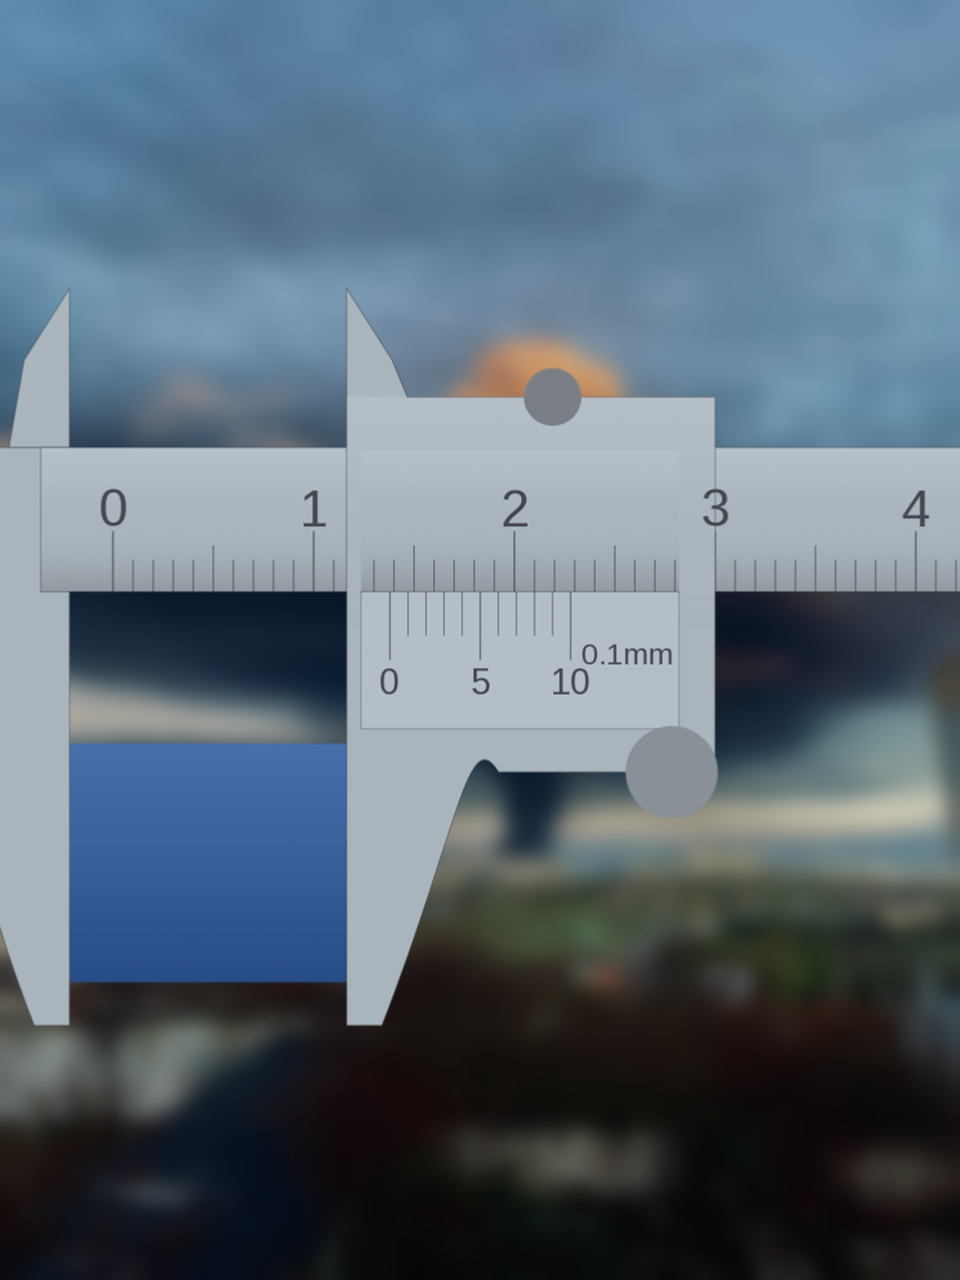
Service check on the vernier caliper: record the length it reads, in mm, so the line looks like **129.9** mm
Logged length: **13.8** mm
